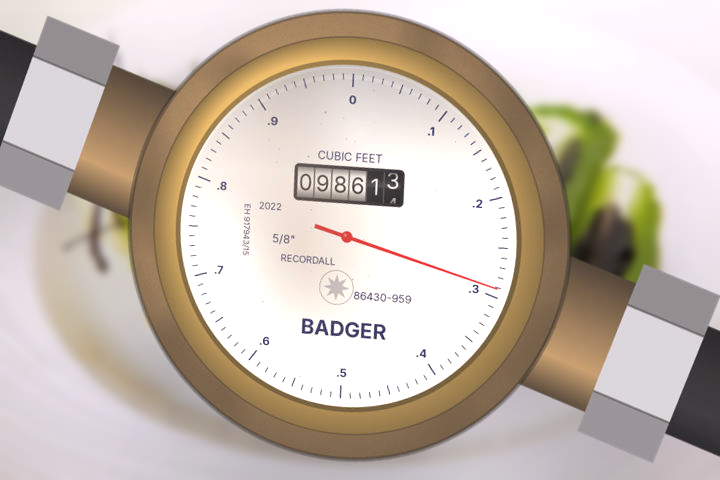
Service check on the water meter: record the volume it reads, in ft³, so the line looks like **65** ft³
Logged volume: **98613.29** ft³
